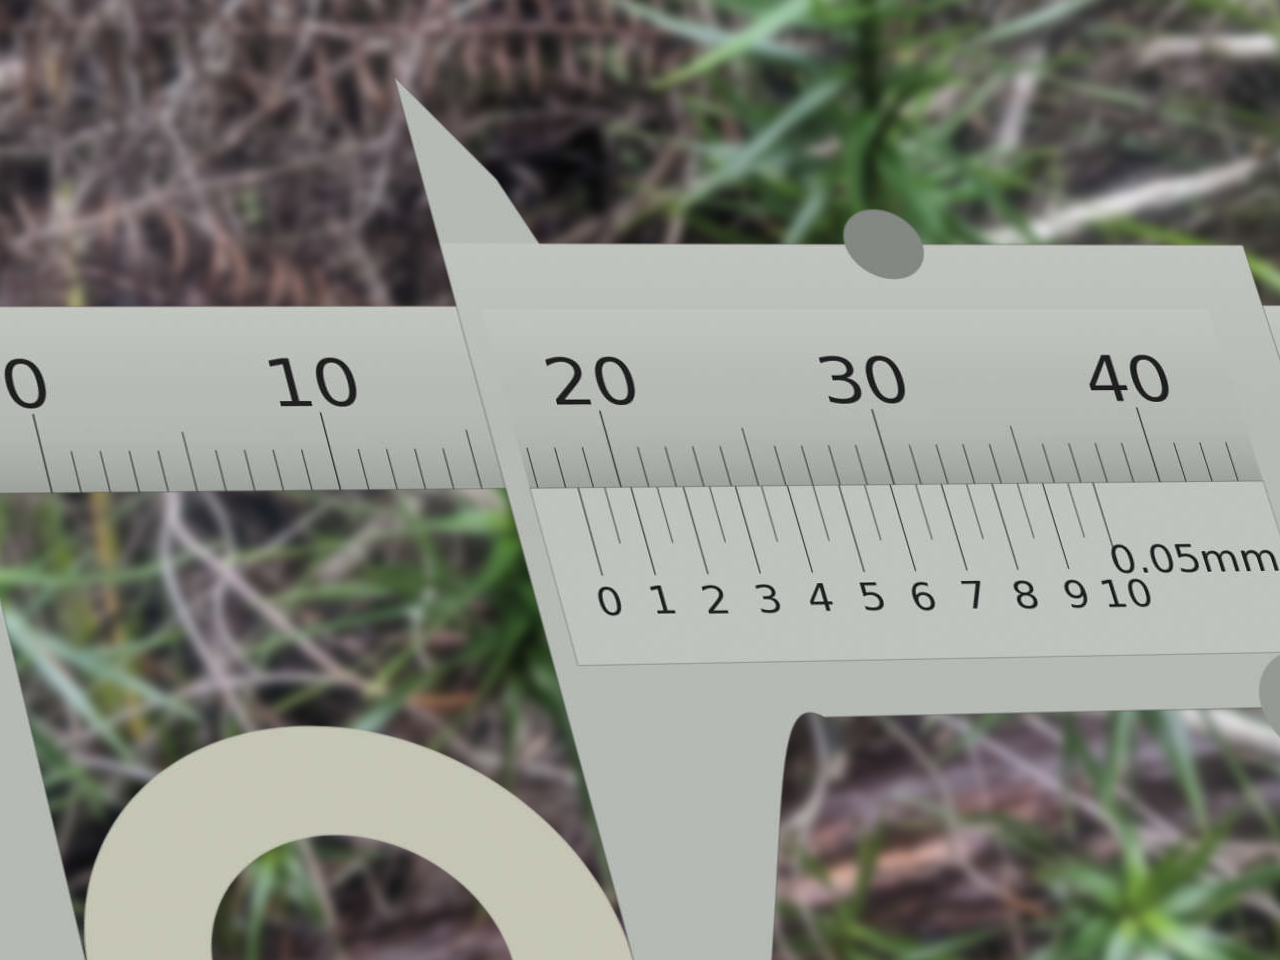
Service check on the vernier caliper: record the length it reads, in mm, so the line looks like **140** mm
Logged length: **18.45** mm
